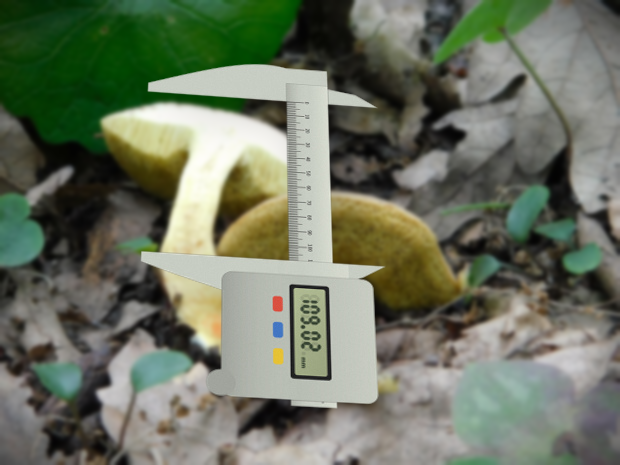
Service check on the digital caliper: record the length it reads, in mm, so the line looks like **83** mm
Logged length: **109.02** mm
